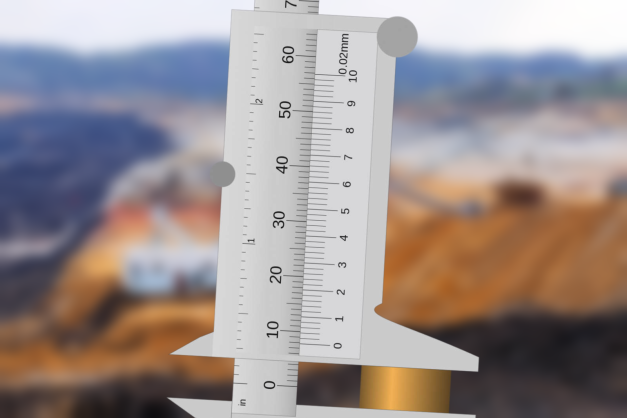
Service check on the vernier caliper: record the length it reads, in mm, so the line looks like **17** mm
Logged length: **7.8** mm
